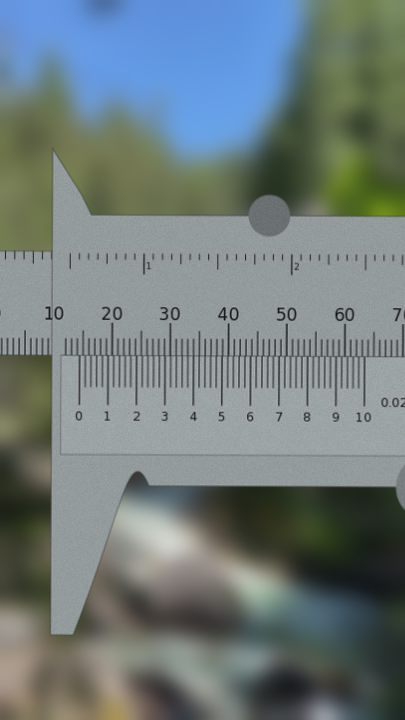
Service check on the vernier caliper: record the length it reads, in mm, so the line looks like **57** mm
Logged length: **14.4** mm
